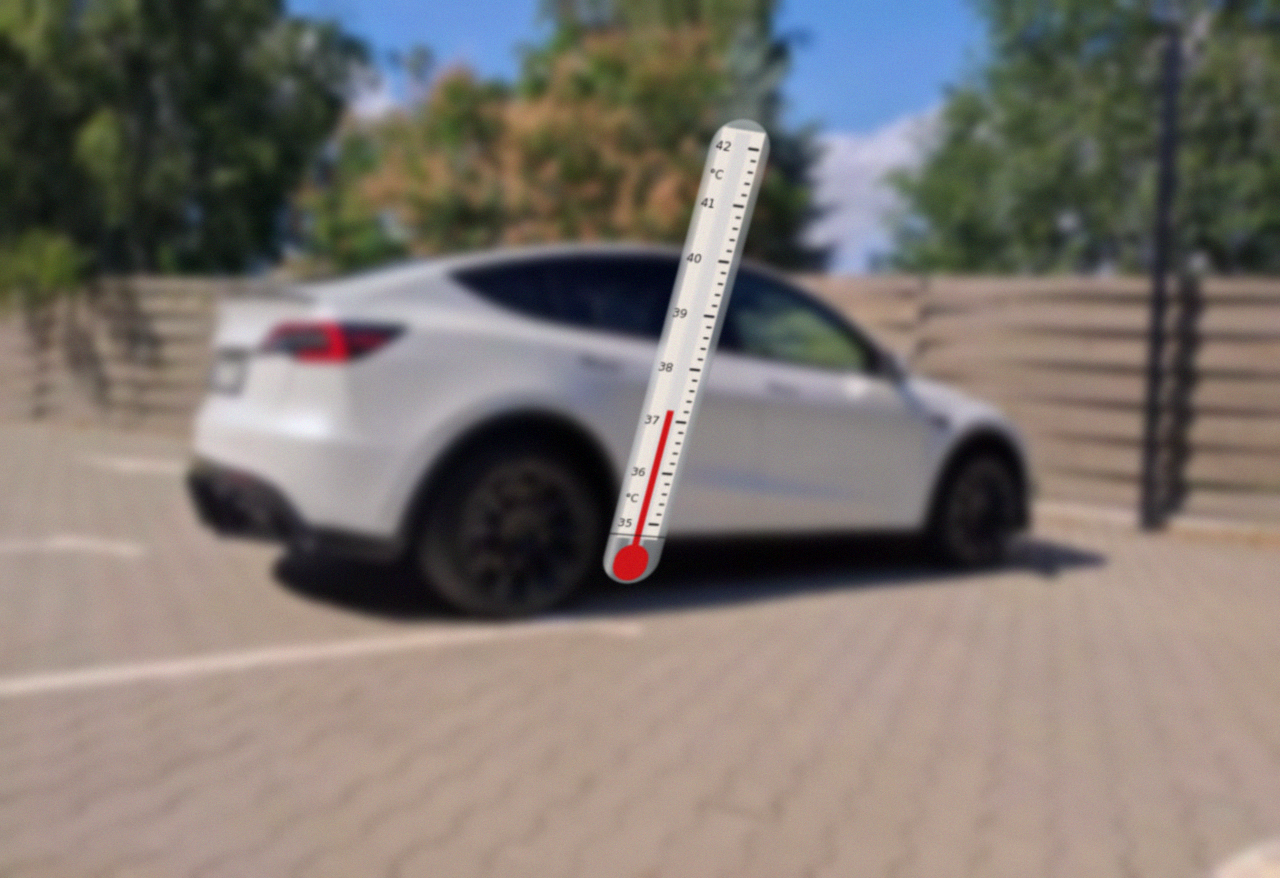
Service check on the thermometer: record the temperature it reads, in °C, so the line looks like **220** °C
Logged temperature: **37.2** °C
